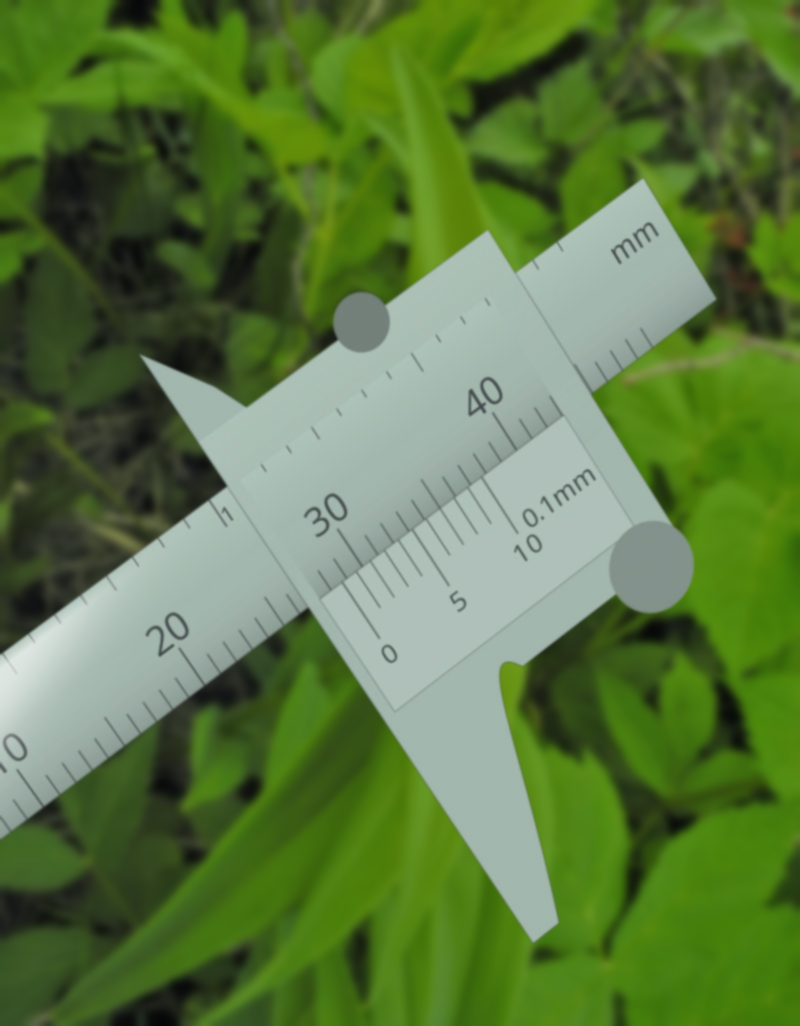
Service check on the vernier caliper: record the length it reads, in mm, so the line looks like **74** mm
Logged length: **28.7** mm
